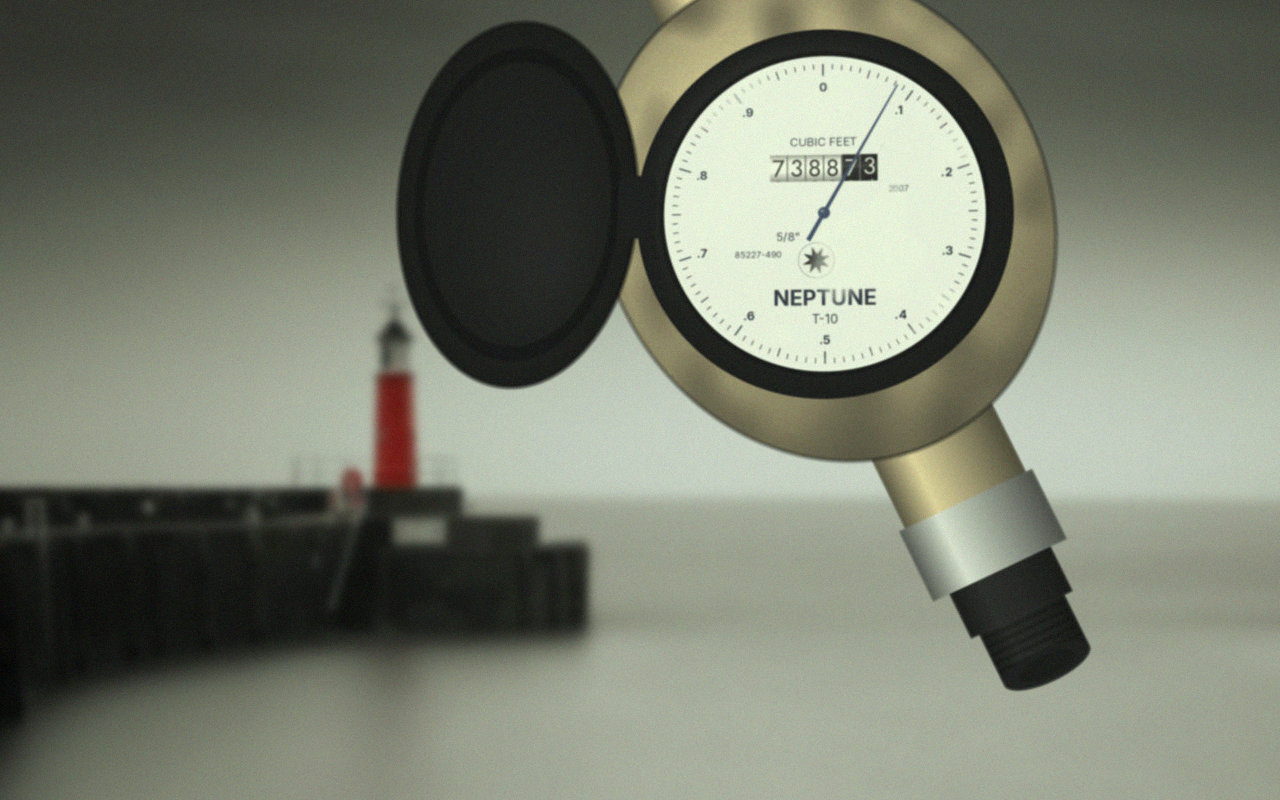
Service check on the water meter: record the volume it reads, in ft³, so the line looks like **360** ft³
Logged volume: **738873.08** ft³
